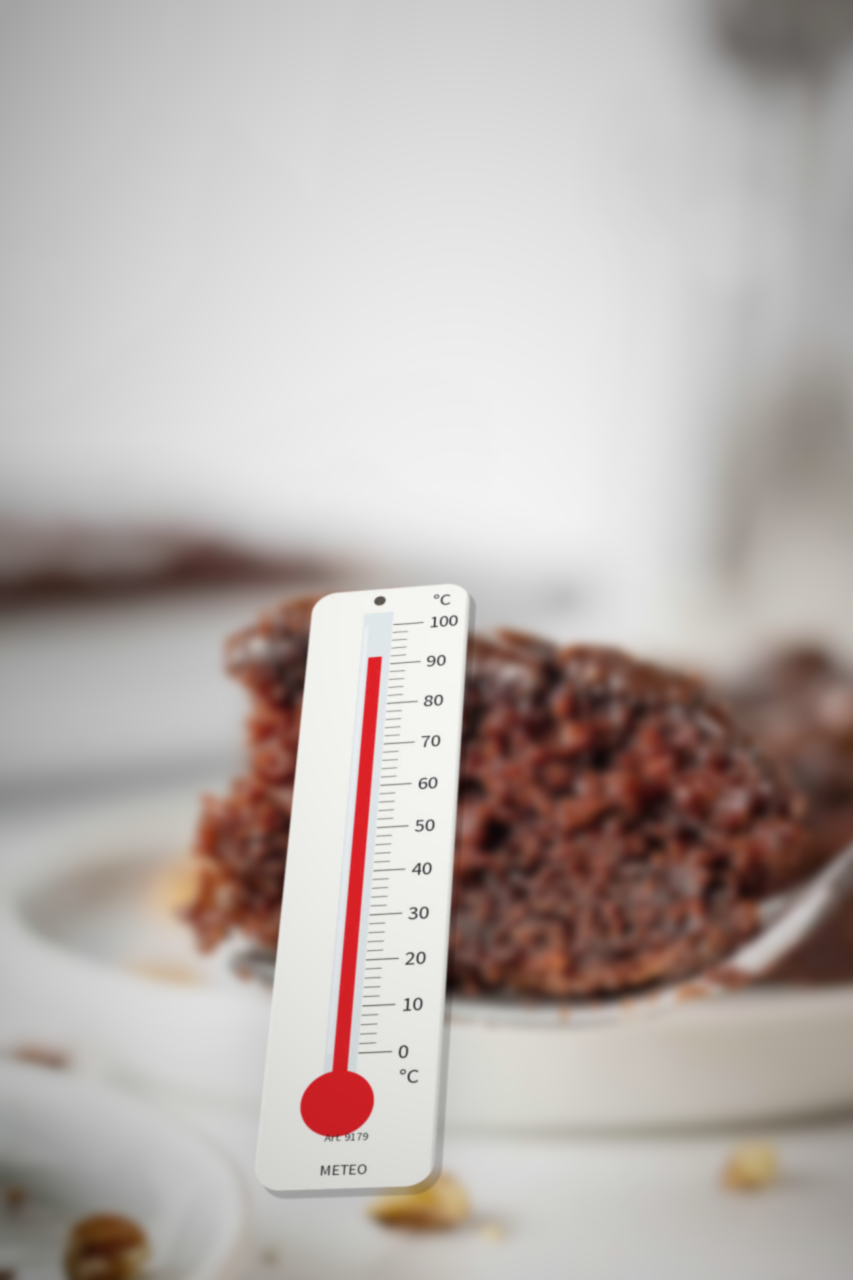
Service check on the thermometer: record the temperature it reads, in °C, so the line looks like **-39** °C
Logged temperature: **92** °C
